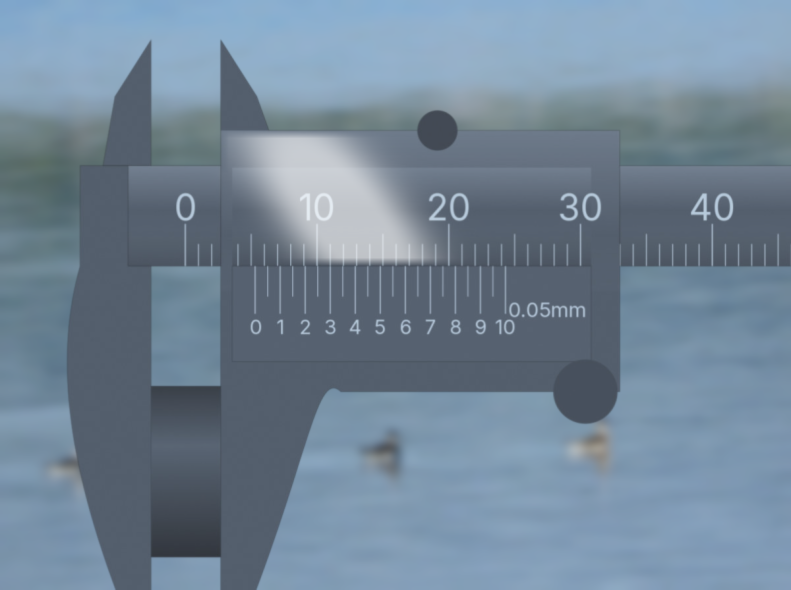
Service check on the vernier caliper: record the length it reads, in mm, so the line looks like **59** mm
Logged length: **5.3** mm
